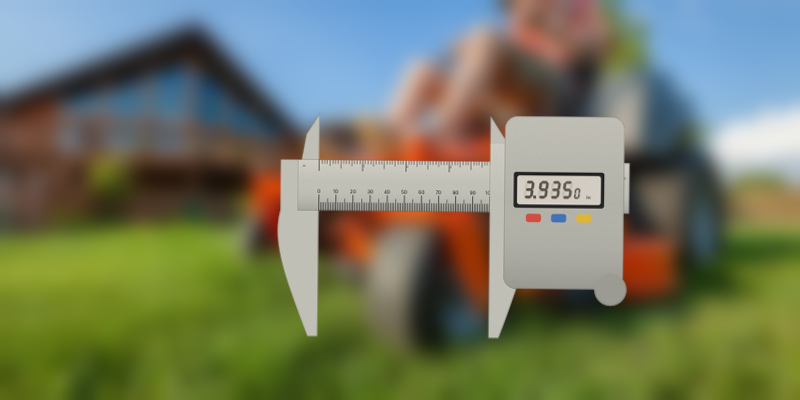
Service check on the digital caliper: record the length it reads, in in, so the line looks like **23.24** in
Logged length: **3.9350** in
